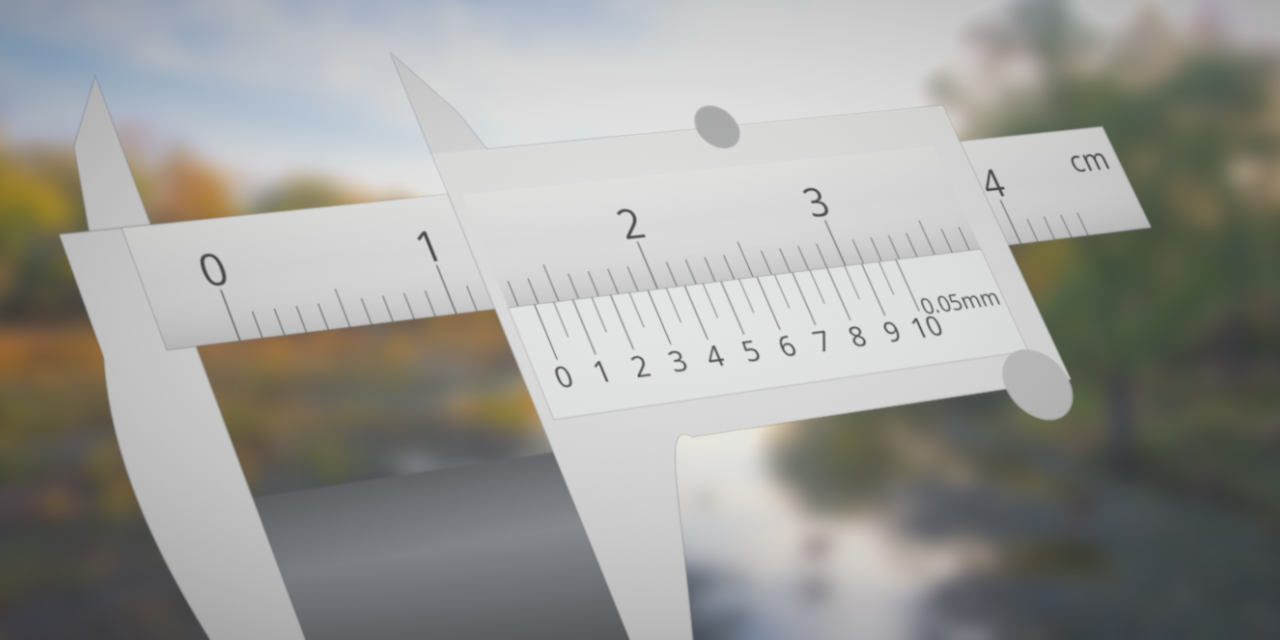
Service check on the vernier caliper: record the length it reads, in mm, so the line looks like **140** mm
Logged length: **13.8** mm
